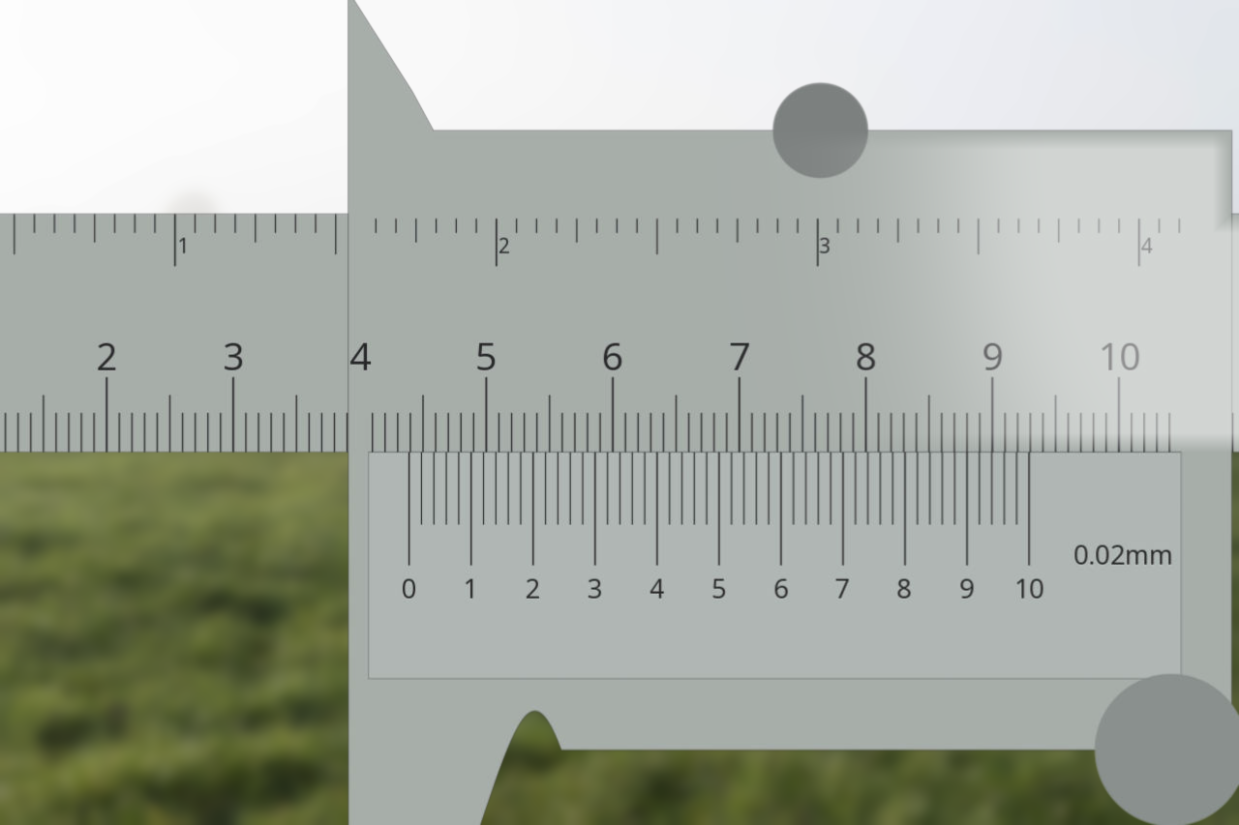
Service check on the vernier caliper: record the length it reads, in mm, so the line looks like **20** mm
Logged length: **43.9** mm
